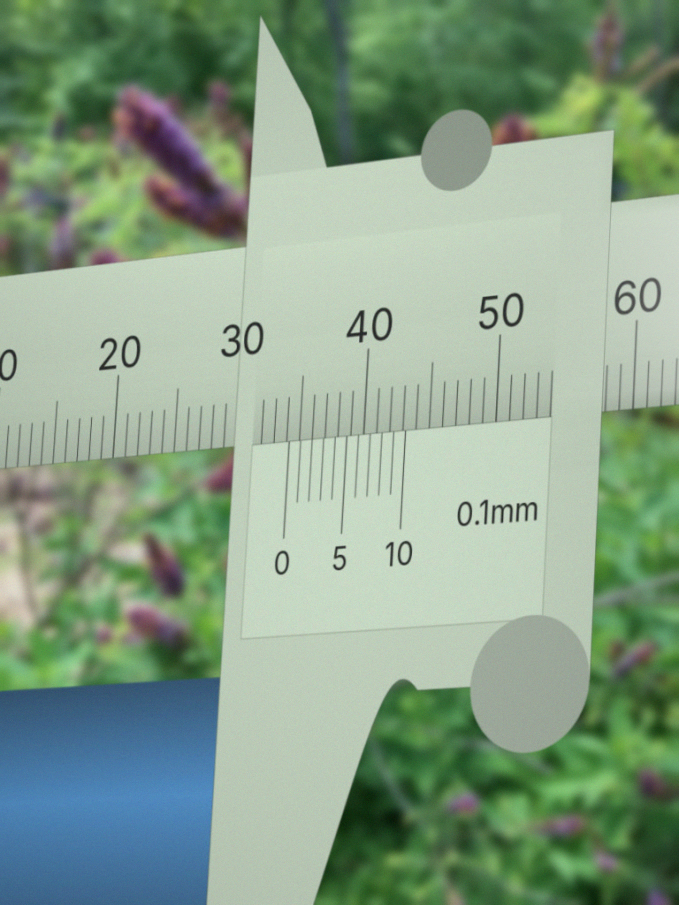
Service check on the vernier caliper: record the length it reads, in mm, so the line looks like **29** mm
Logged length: **34.2** mm
